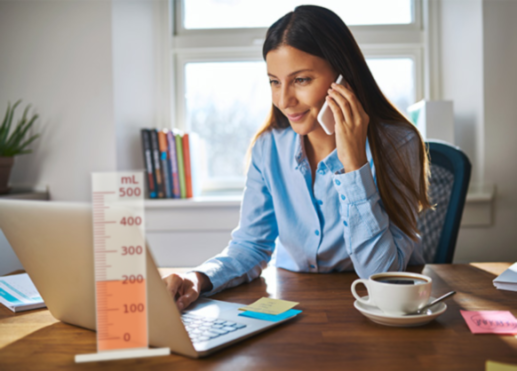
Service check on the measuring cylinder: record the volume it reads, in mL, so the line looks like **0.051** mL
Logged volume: **200** mL
